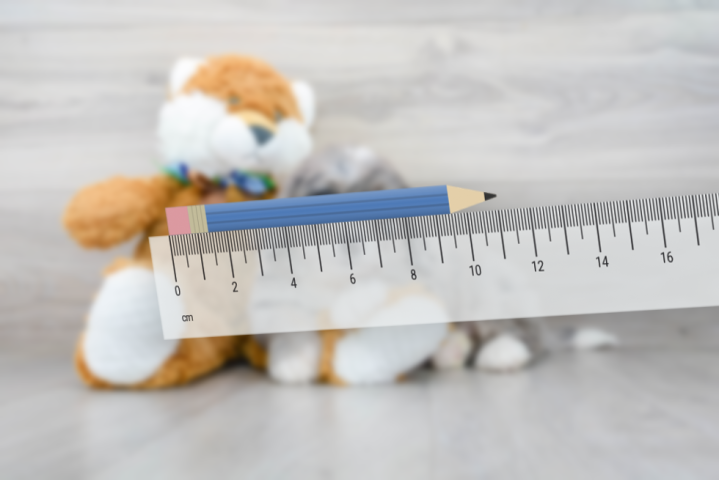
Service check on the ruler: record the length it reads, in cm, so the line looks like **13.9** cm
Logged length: **11** cm
